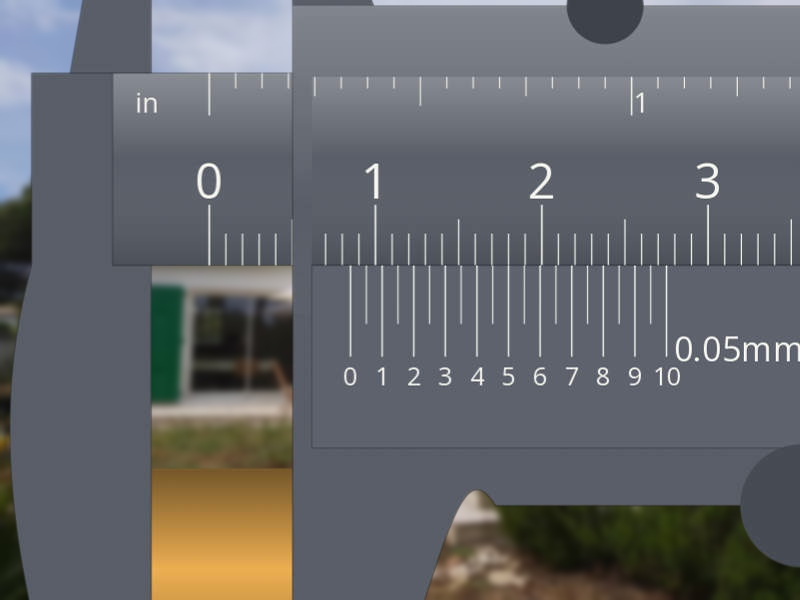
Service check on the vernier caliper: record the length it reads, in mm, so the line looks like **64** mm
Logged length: **8.5** mm
